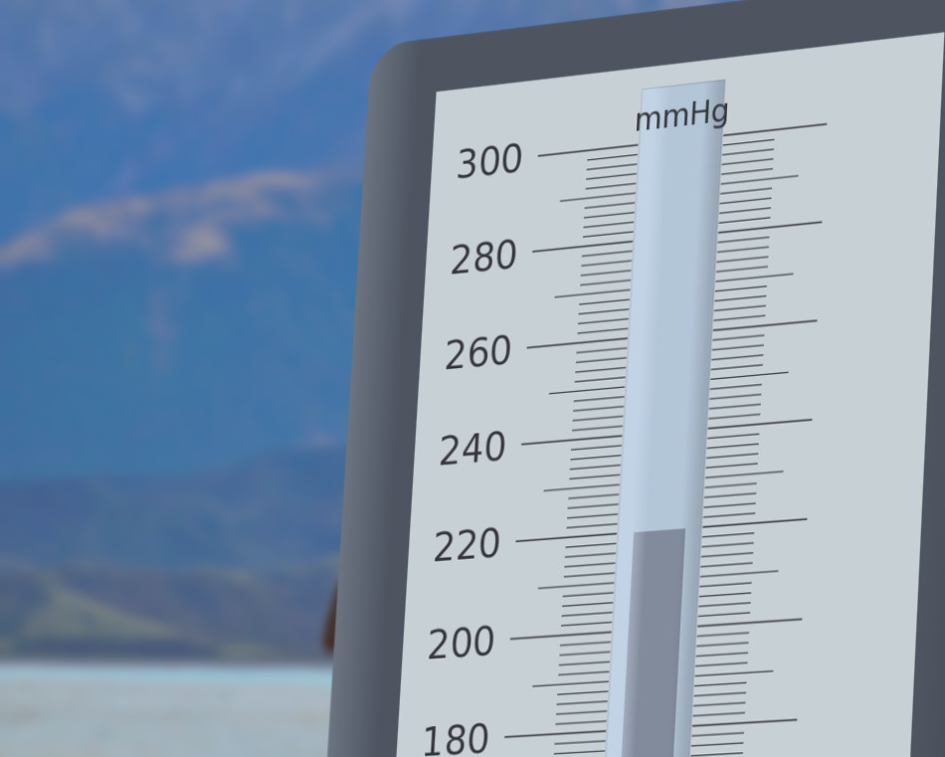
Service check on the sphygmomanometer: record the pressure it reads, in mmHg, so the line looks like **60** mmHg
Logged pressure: **220** mmHg
